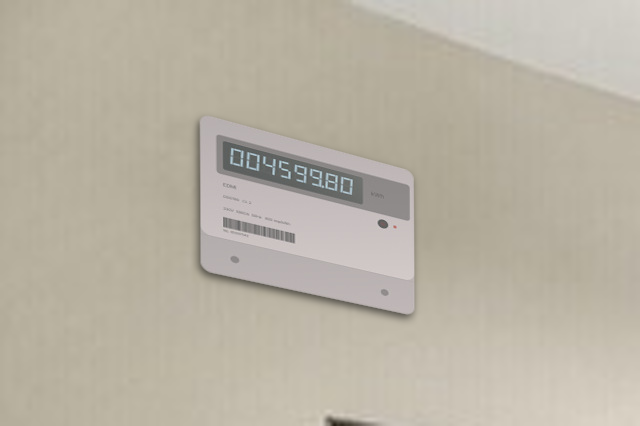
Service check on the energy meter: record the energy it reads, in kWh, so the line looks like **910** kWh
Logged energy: **4599.80** kWh
